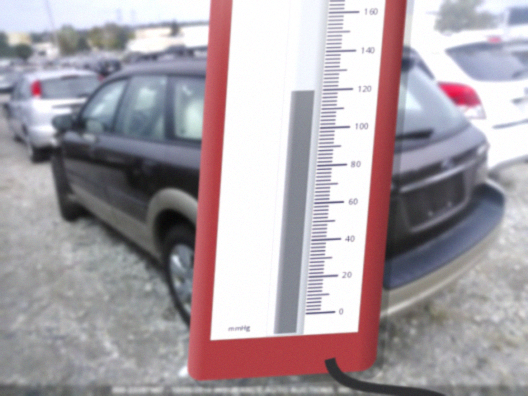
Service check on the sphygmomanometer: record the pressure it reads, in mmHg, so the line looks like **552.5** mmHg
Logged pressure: **120** mmHg
